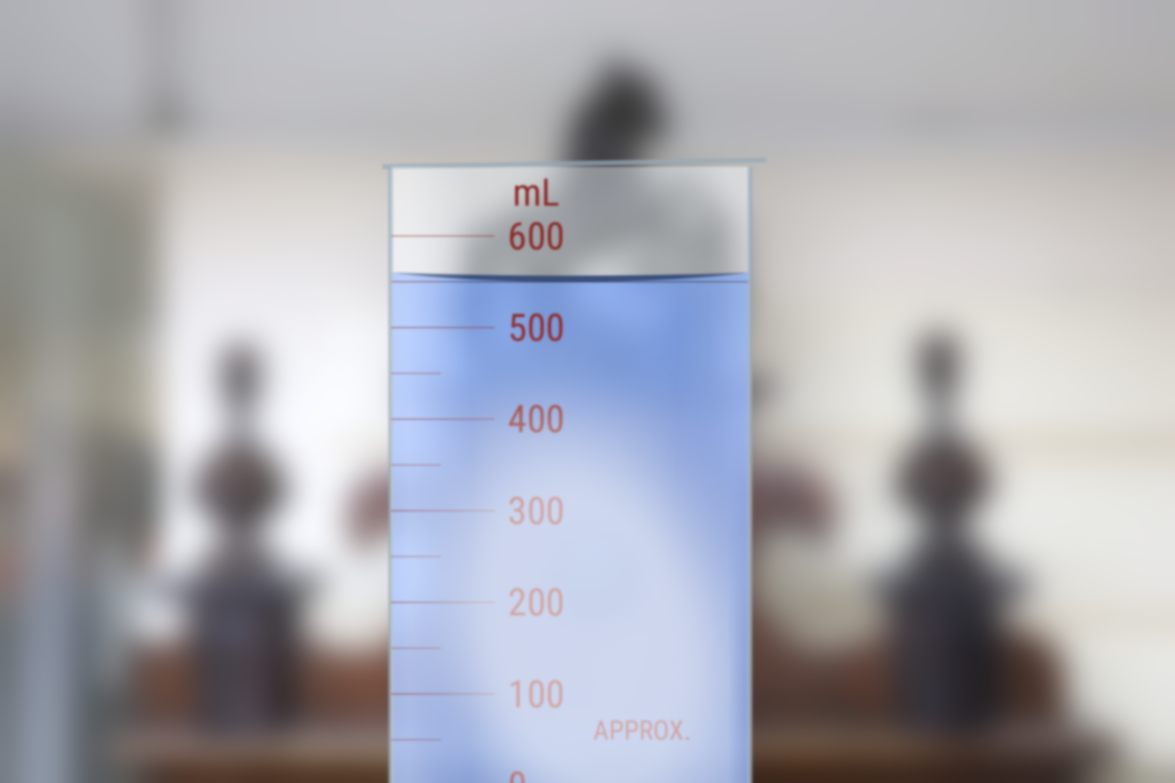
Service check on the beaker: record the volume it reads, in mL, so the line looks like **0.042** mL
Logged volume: **550** mL
